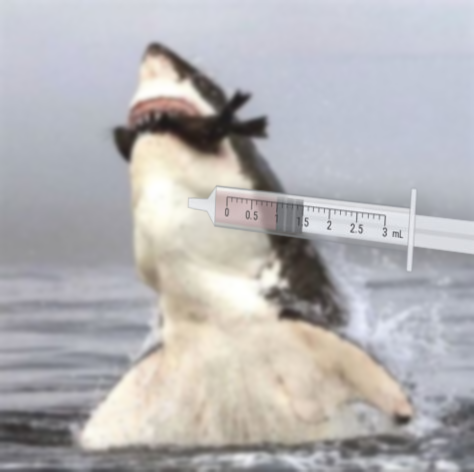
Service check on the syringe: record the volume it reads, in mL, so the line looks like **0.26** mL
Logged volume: **1** mL
